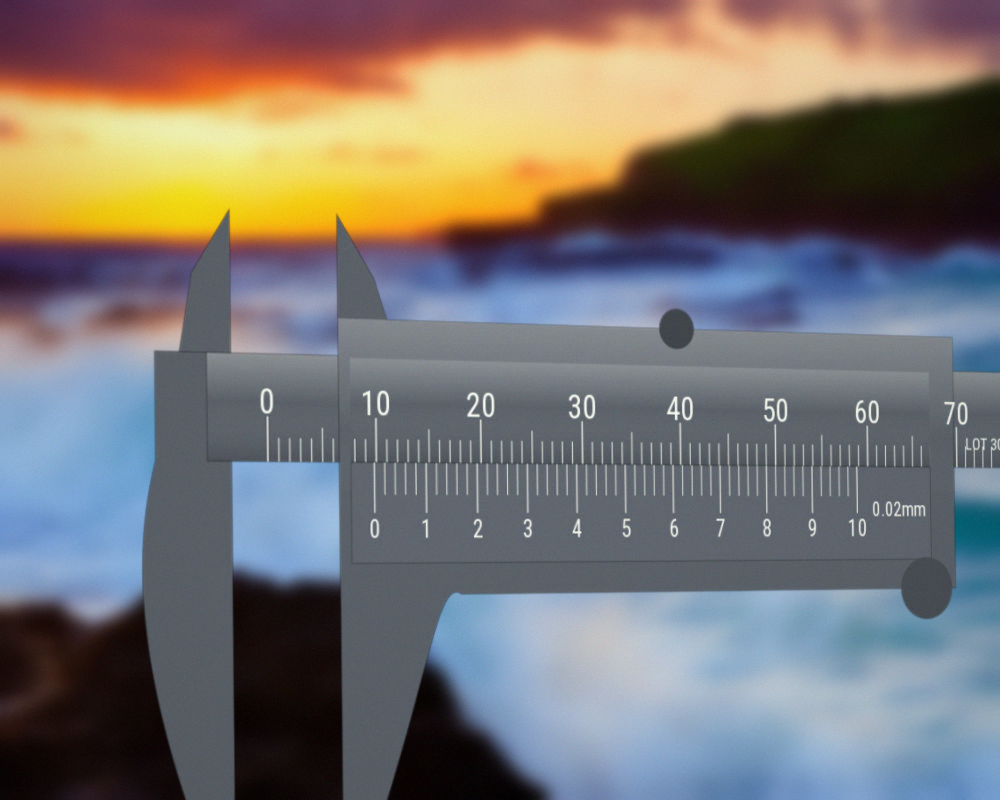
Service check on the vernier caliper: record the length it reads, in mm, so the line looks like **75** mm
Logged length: **9.8** mm
